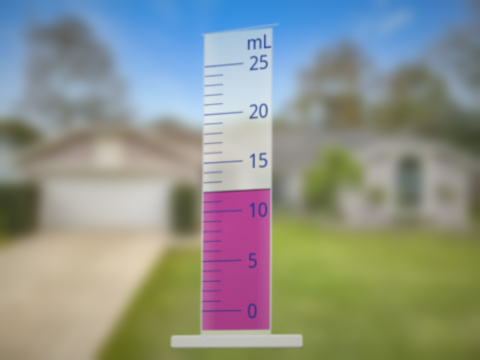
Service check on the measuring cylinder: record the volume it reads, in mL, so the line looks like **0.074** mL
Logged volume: **12** mL
